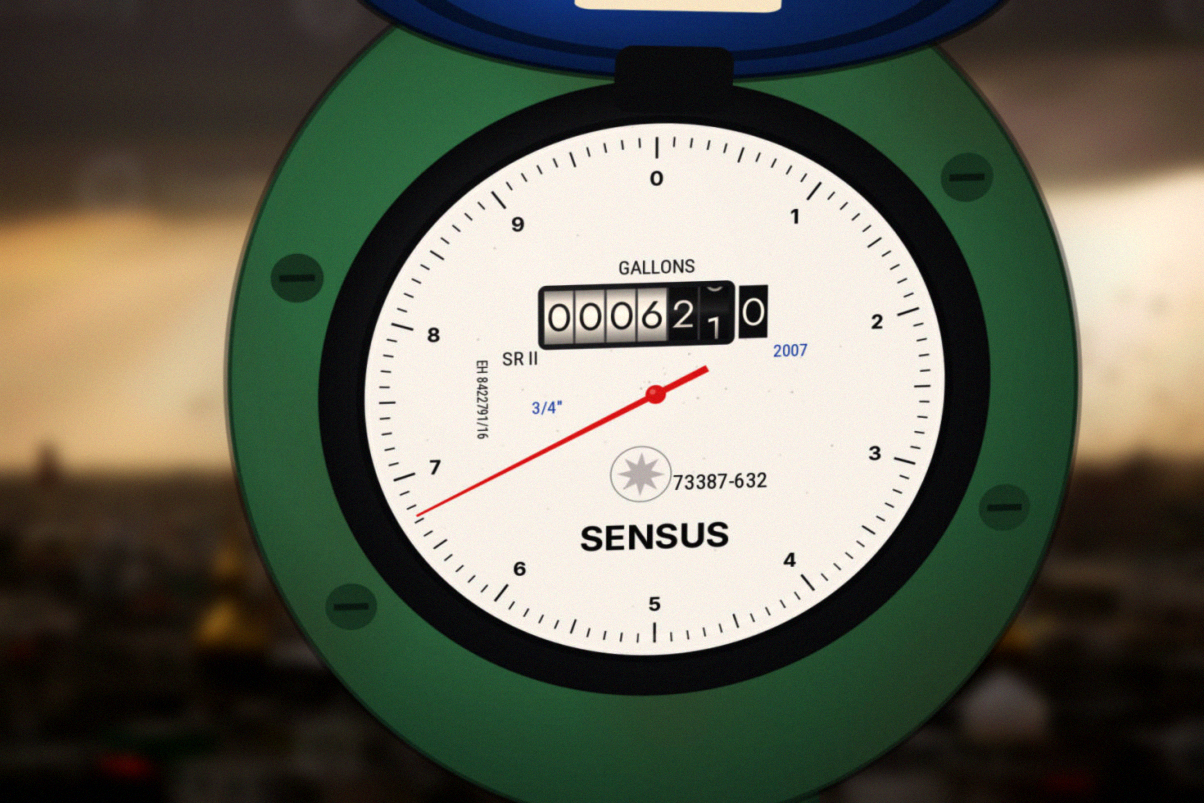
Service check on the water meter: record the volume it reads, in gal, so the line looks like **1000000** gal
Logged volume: **6206.7** gal
